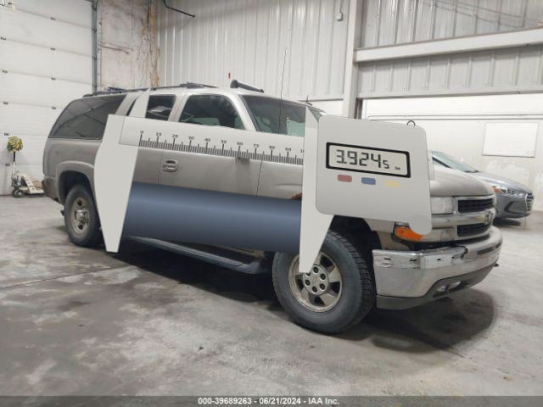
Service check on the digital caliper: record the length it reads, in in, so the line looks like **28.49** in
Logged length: **3.9245** in
